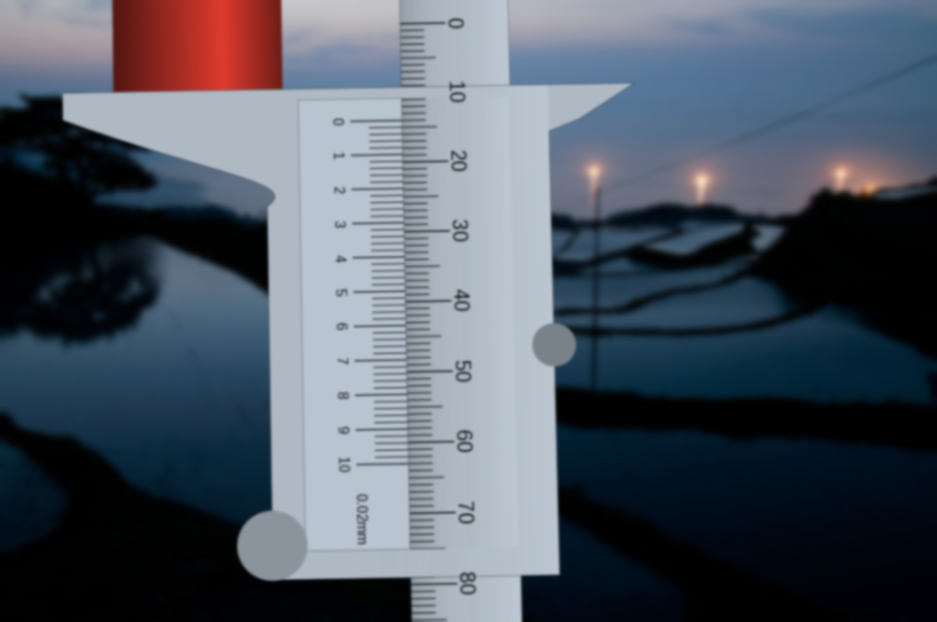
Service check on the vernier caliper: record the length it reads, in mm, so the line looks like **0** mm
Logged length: **14.0** mm
